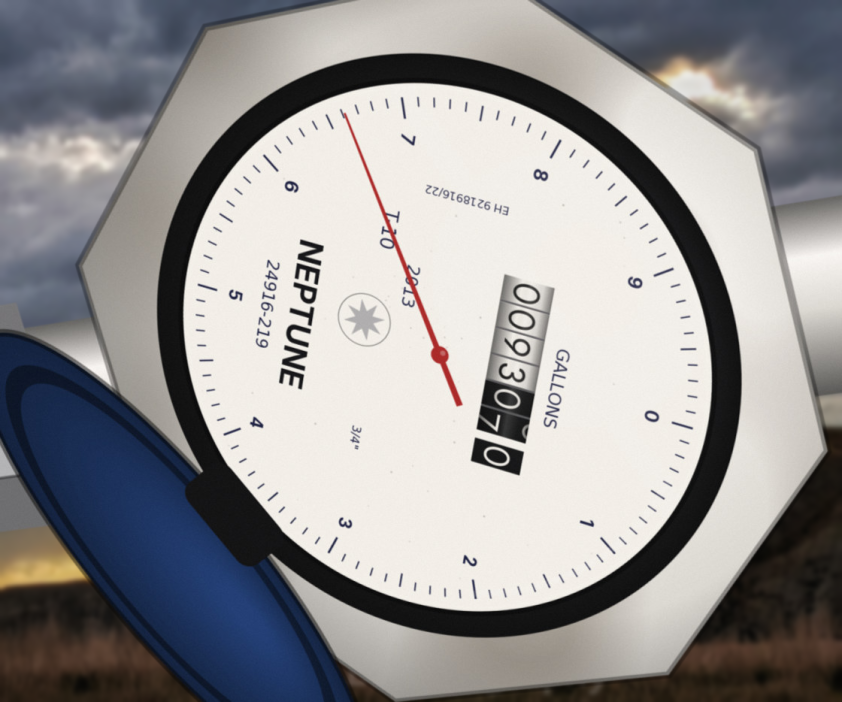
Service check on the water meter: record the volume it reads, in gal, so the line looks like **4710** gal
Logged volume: **93066.6** gal
